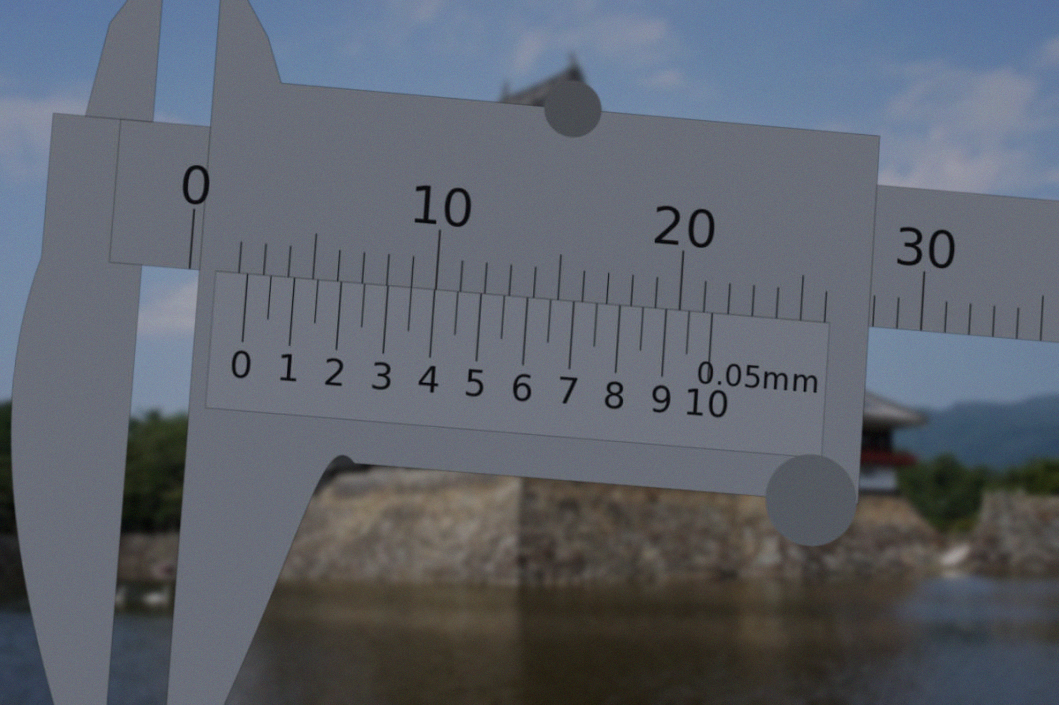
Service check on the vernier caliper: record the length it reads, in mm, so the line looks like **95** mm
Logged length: **2.35** mm
